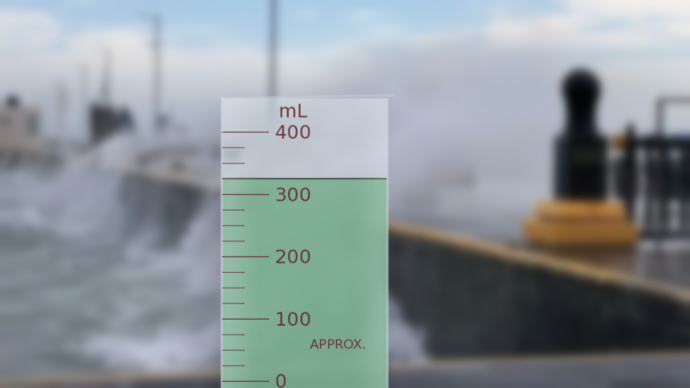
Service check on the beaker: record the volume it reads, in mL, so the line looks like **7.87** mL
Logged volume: **325** mL
